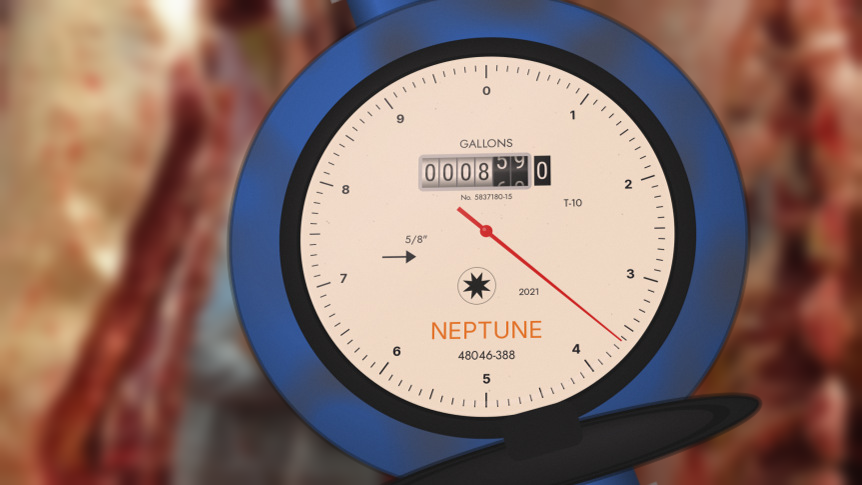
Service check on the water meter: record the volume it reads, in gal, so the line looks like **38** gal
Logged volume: **8593.6** gal
